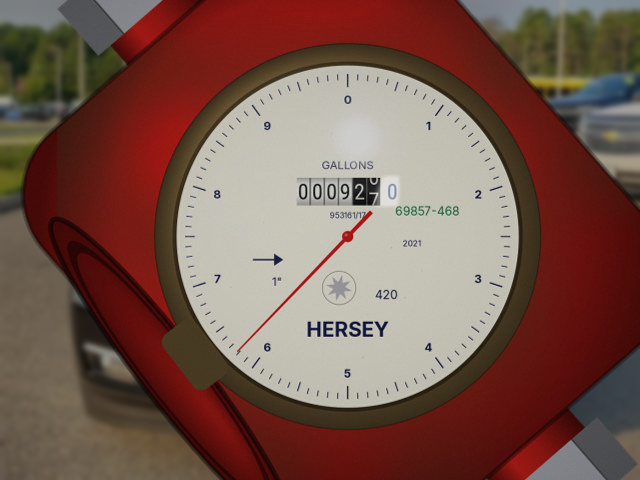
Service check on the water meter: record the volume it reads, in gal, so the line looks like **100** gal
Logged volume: **9266.2** gal
